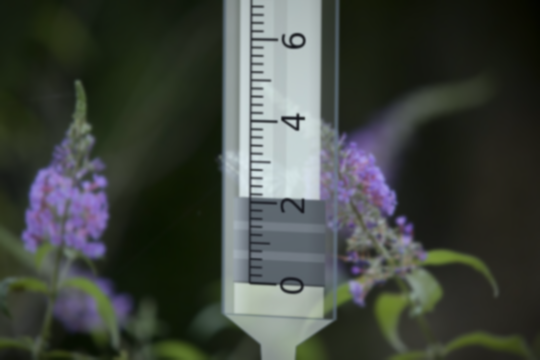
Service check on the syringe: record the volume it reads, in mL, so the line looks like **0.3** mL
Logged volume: **0** mL
